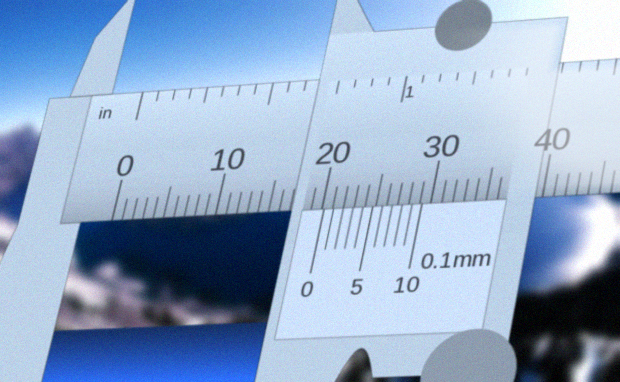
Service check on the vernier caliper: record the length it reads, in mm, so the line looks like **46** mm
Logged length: **20.2** mm
